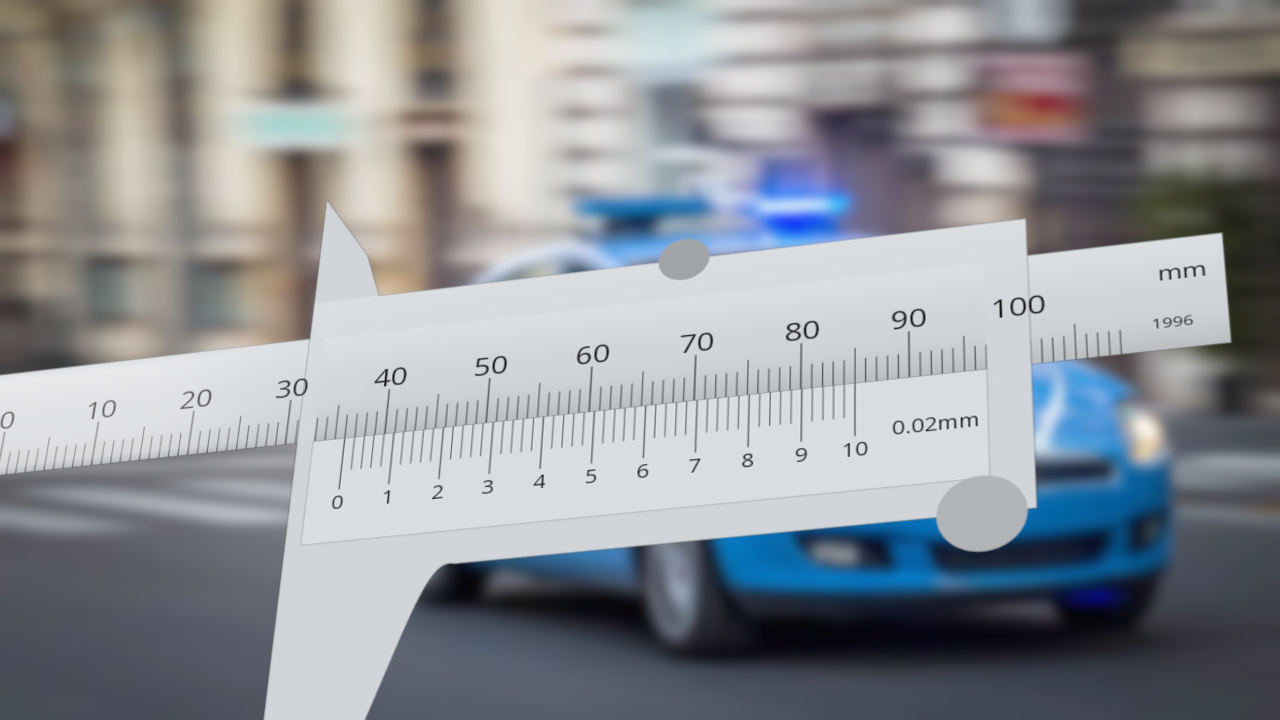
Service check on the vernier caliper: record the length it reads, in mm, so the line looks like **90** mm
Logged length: **36.0** mm
